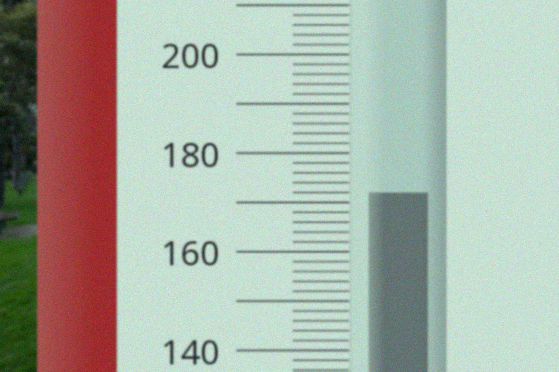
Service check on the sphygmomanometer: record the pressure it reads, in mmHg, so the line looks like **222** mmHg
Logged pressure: **172** mmHg
